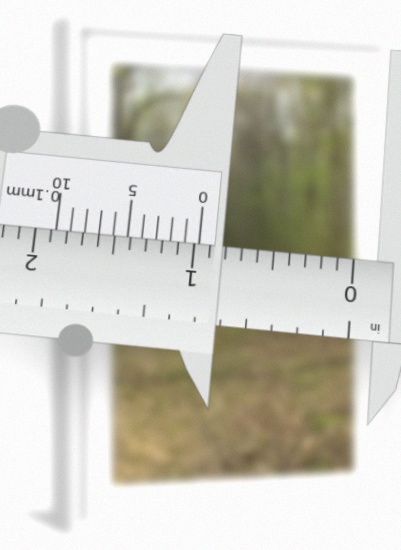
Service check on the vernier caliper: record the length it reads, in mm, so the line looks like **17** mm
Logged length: **9.7** mm
